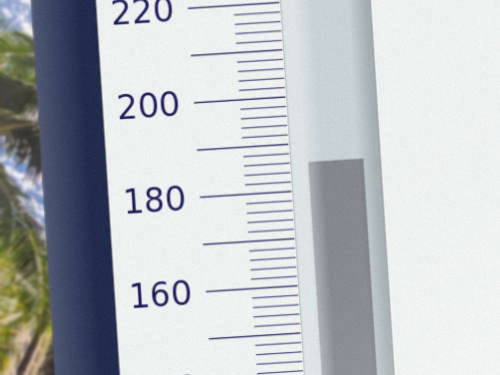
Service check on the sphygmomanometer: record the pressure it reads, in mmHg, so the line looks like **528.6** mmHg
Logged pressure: **186** mmHg
